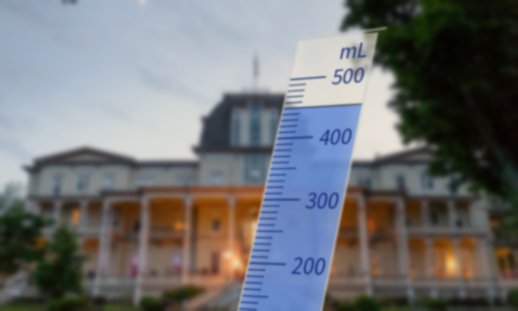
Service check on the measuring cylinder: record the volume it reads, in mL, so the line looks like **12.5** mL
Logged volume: **450** mL
